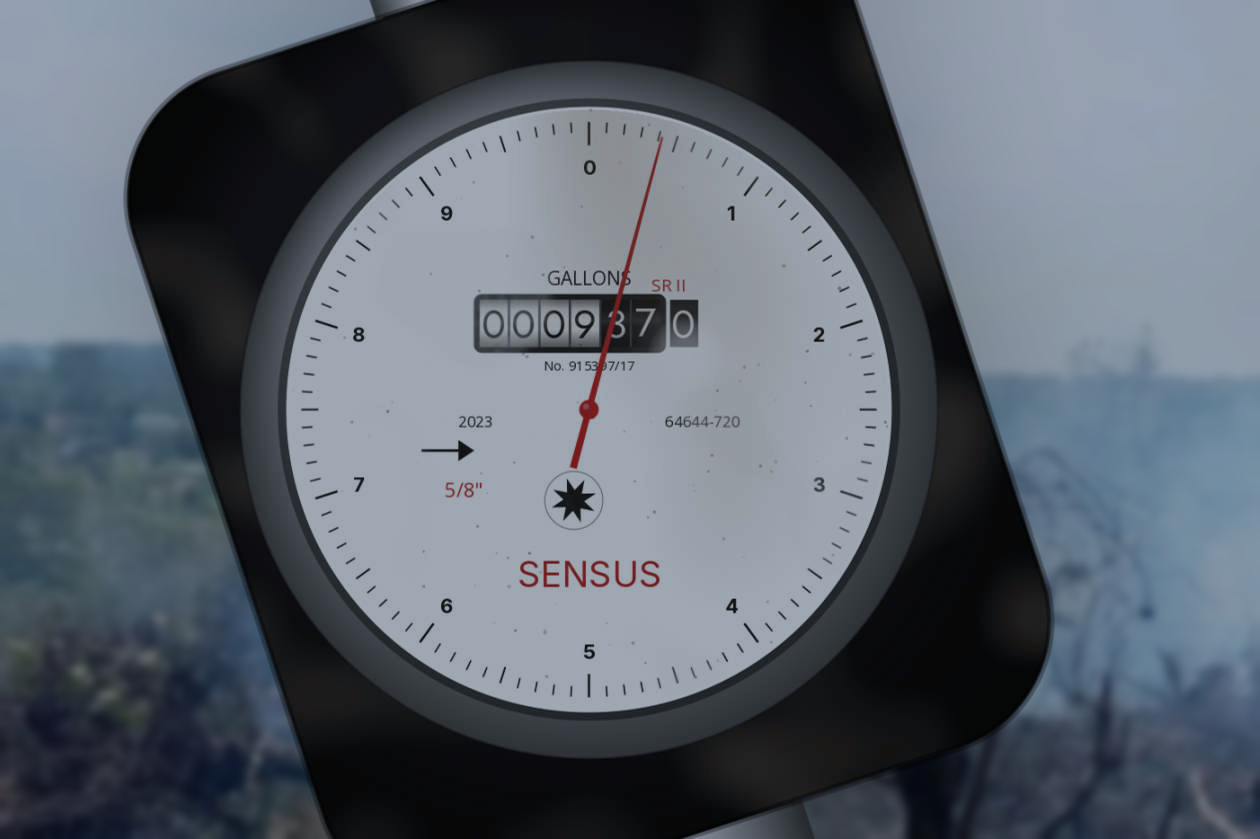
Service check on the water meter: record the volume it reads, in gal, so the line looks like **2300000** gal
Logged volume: **9370.4** gal
